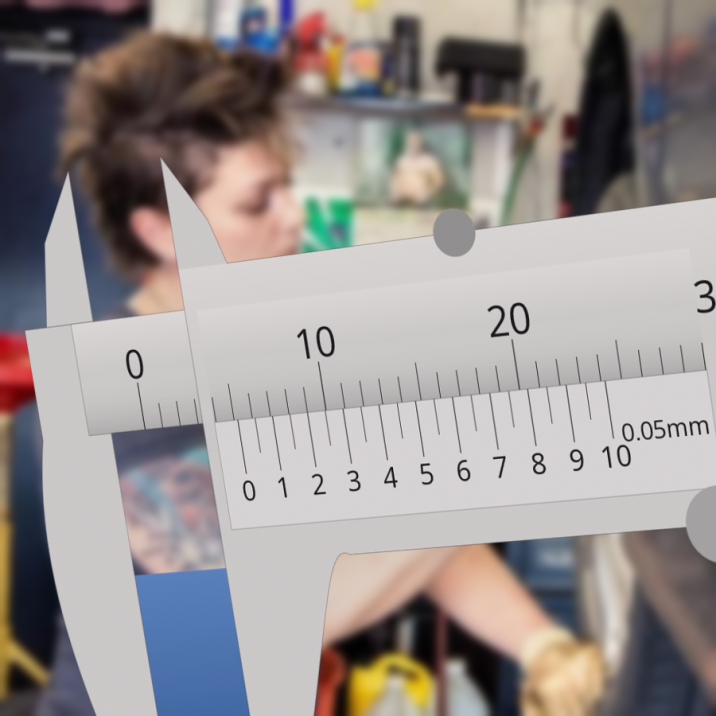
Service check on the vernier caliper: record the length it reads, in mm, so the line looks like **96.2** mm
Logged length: **5.2** mm
